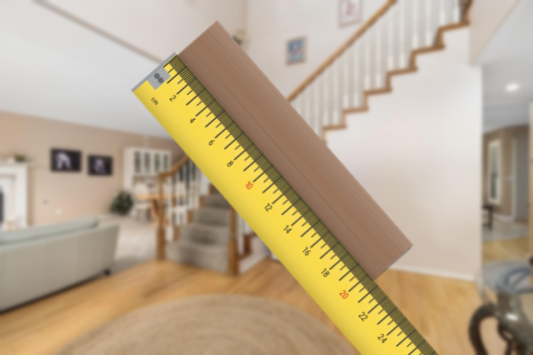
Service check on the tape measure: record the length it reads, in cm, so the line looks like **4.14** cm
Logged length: **20.5** cm
